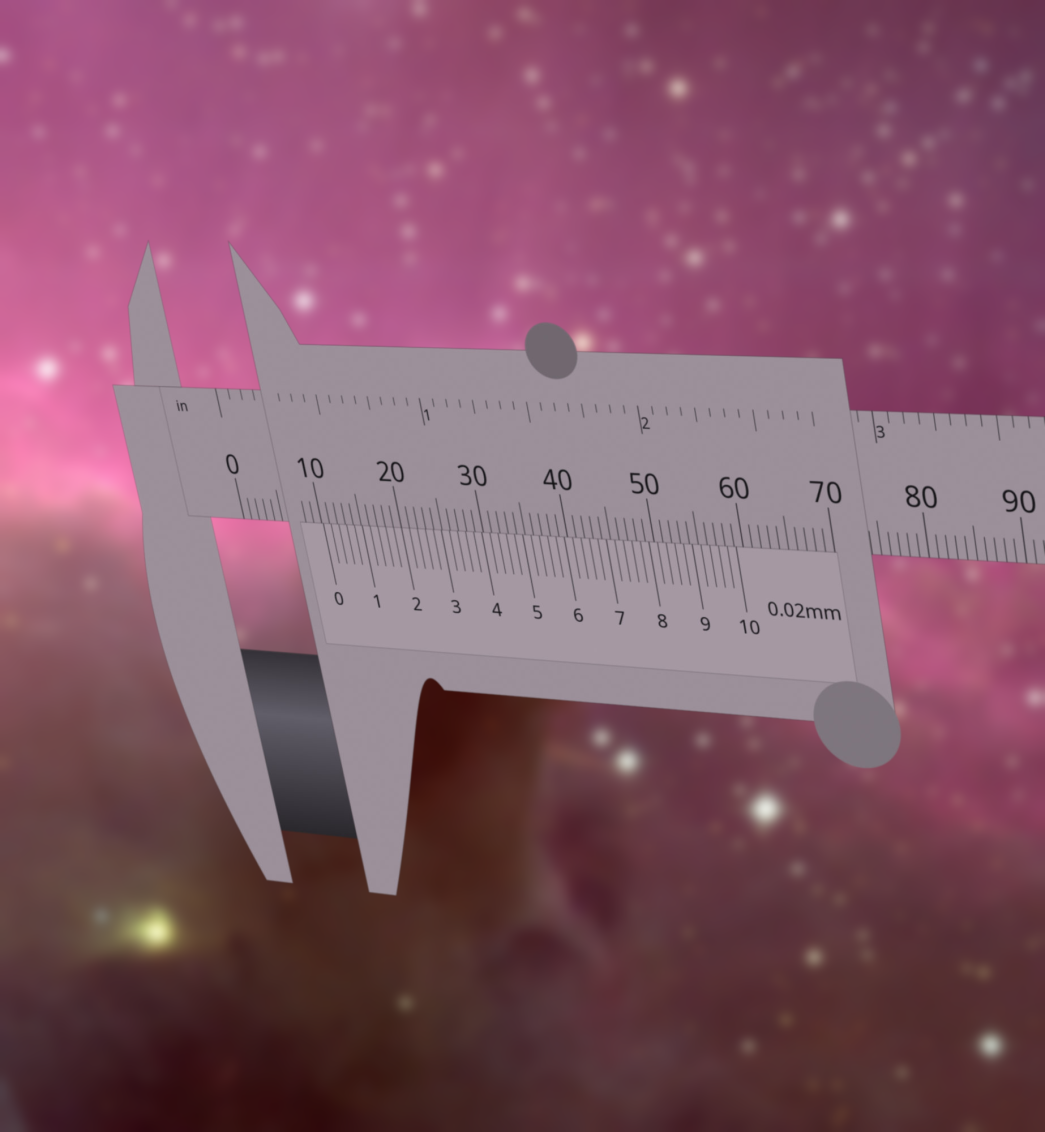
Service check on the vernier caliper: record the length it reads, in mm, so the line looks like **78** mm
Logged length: **10.2** mm
